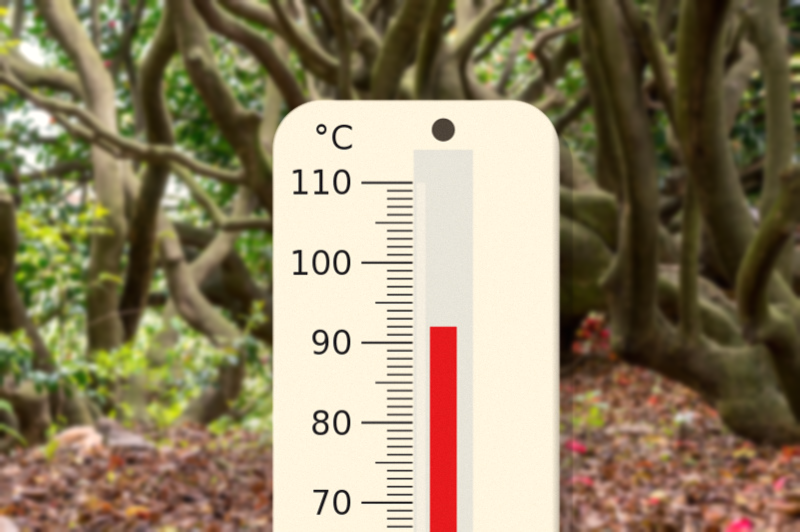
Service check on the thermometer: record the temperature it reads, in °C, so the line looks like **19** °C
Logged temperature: **92** °C
